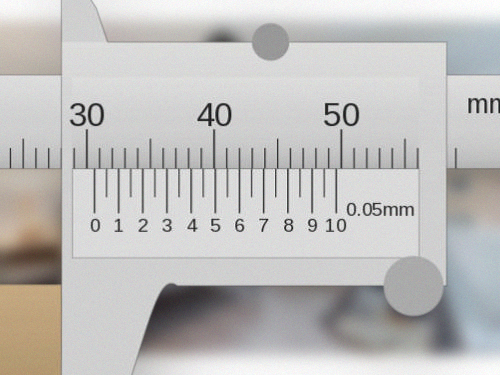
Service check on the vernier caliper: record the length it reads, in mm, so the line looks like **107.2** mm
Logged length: **30.6** mm
